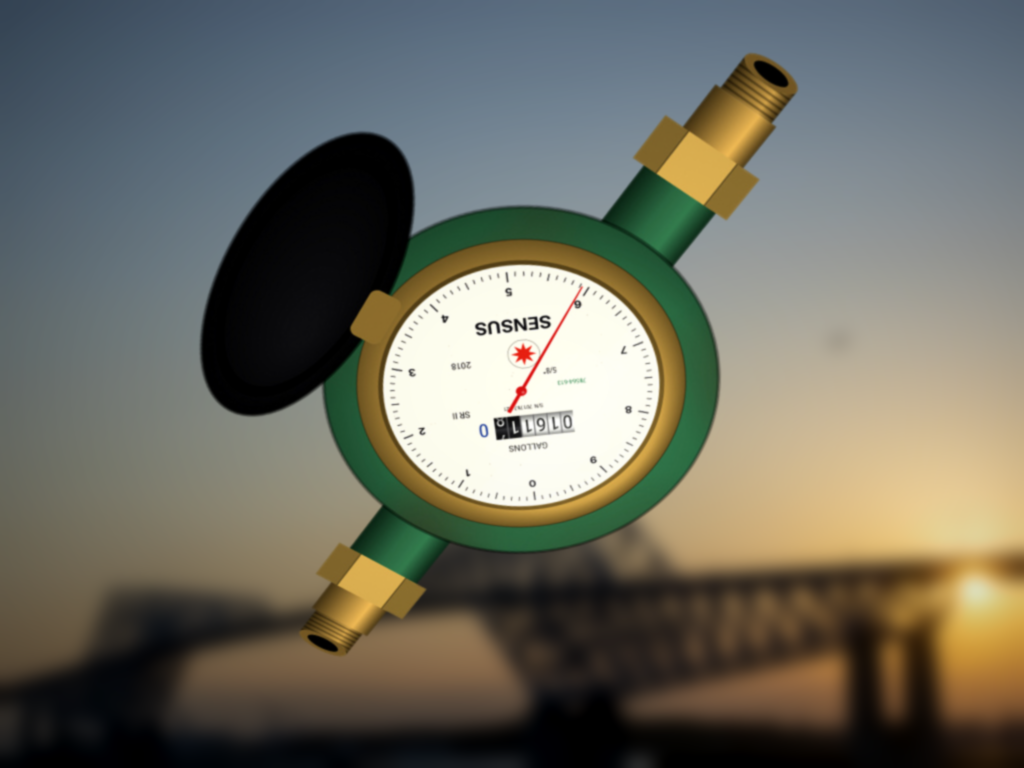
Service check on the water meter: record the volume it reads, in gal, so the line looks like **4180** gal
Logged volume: **161175.9** gal
